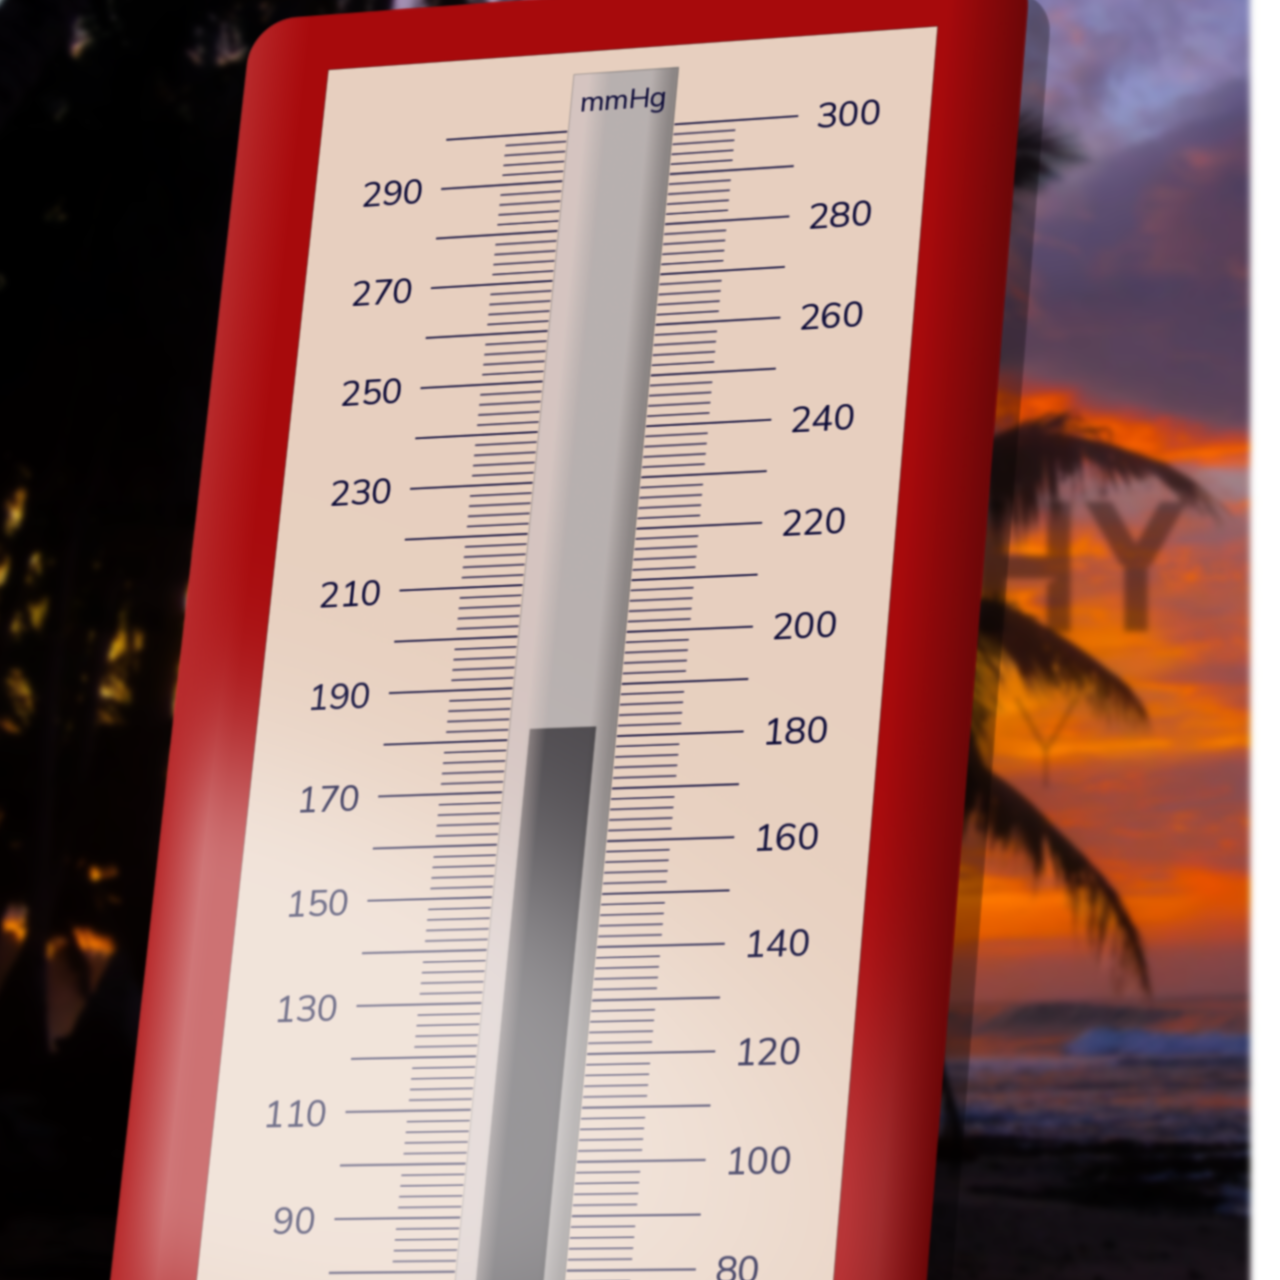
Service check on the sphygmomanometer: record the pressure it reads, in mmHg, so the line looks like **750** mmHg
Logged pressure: **182** mmHg
